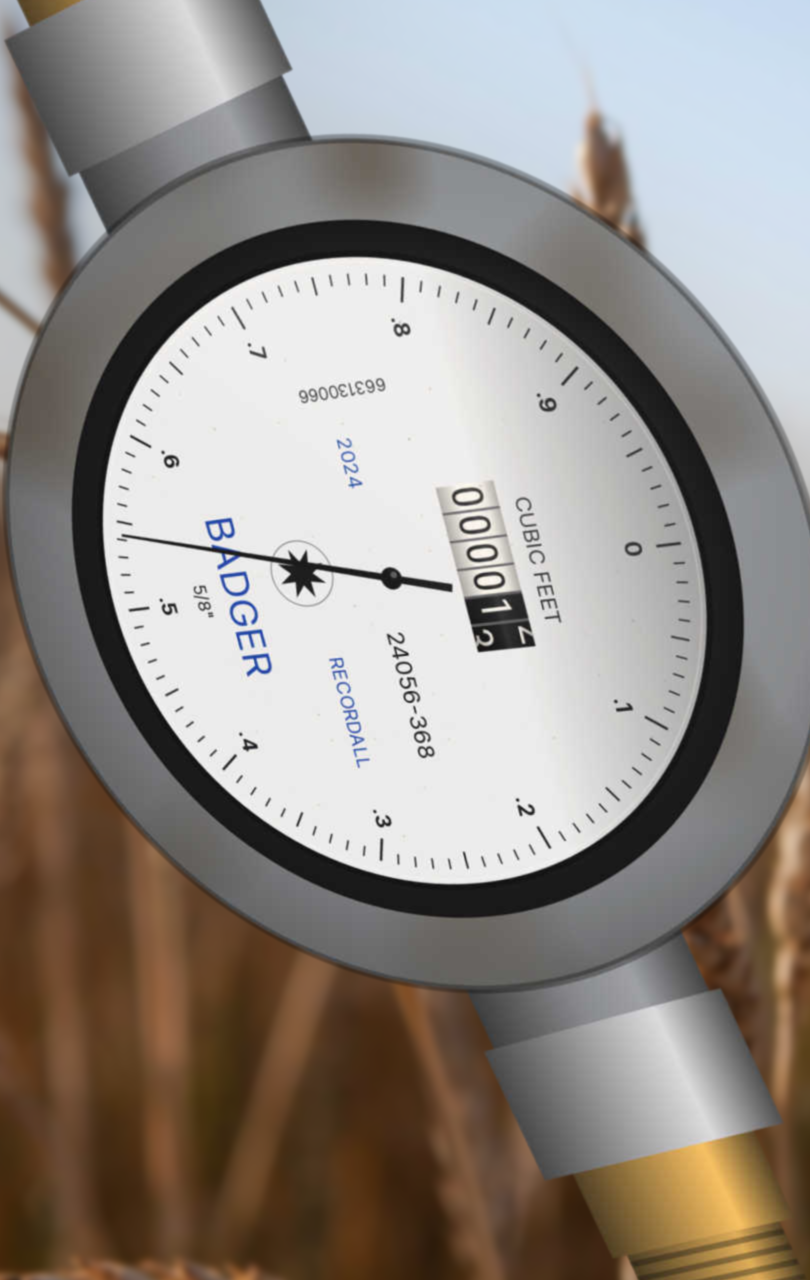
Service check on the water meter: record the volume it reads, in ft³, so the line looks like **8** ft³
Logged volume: **12.54** ft³
